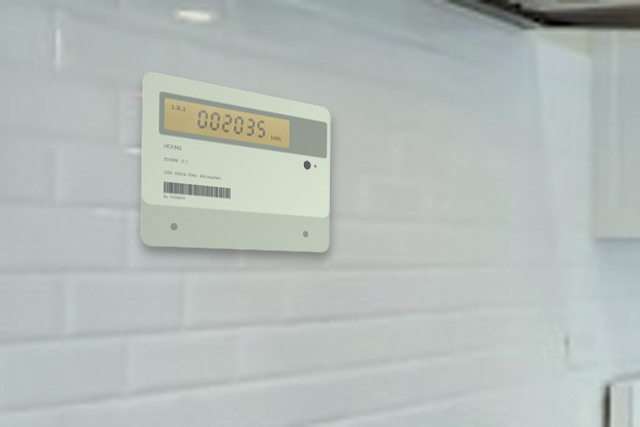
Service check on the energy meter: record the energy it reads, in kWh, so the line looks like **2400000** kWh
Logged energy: **2035** kWh
